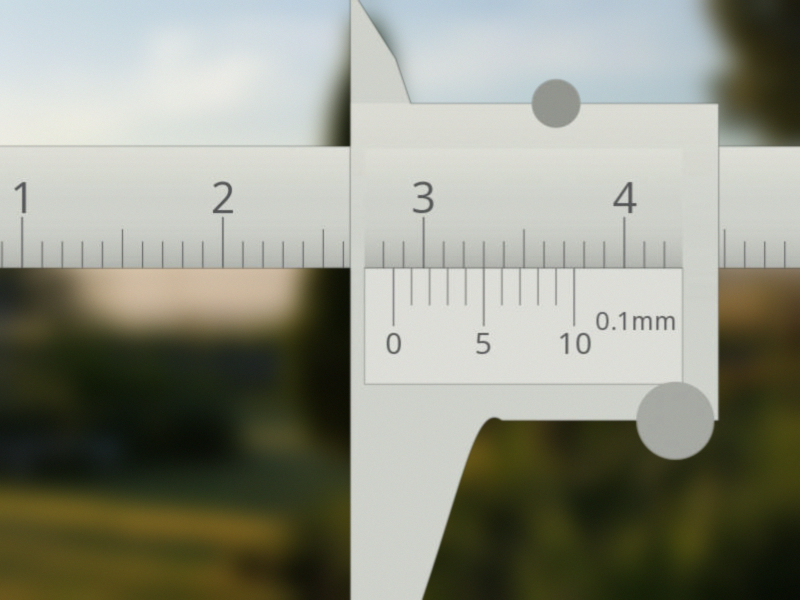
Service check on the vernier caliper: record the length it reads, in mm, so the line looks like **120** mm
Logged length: **28.5** mm
